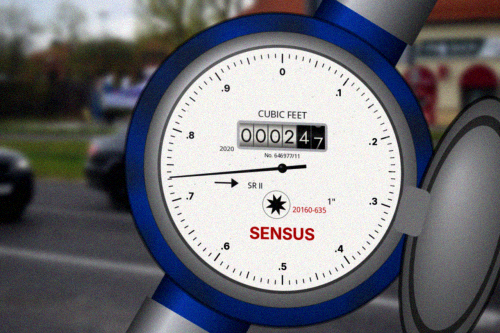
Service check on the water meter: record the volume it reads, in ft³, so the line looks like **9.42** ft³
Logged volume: **246.73** ft³
